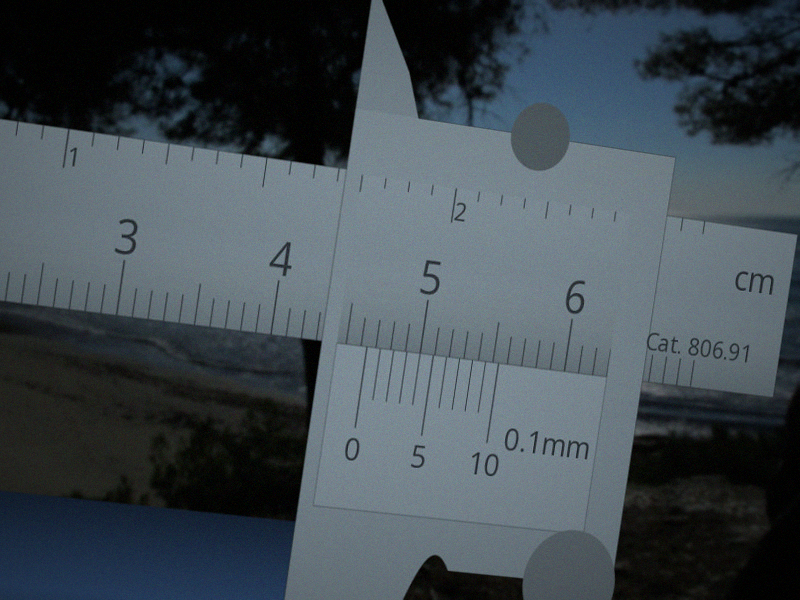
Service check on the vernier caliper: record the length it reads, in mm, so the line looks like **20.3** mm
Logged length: **46.4** mm
